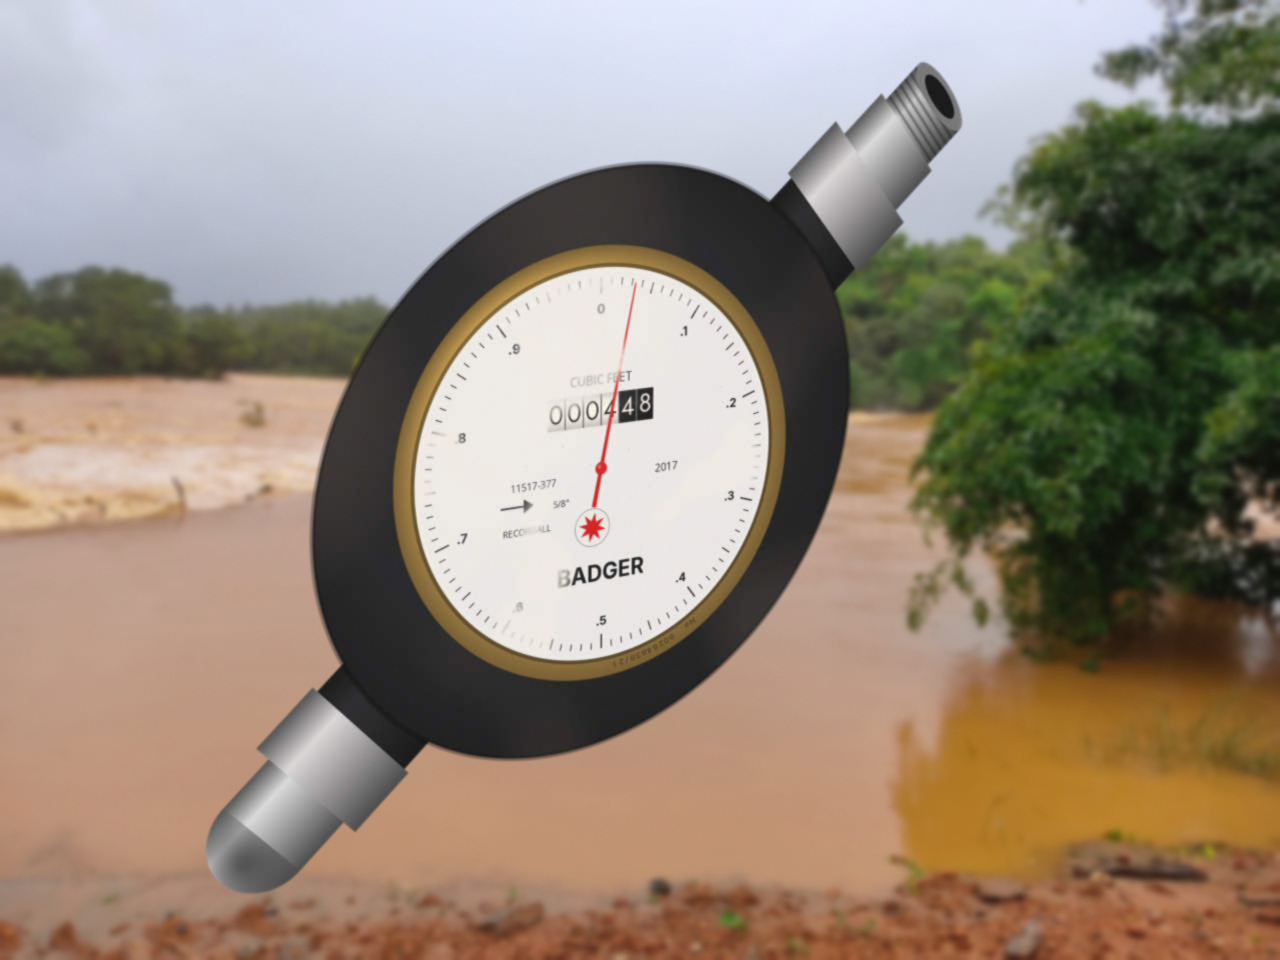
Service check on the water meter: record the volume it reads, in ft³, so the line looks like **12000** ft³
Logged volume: **448.03** ft³
